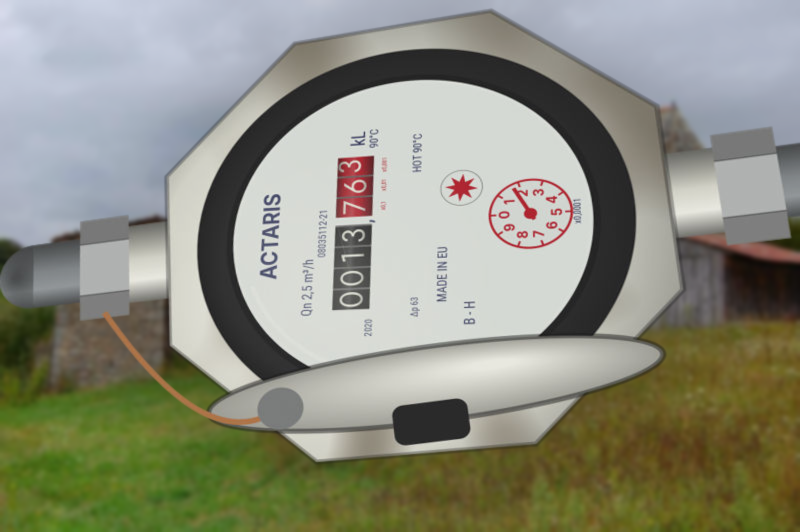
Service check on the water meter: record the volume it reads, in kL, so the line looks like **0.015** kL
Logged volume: **13.7631** kL
